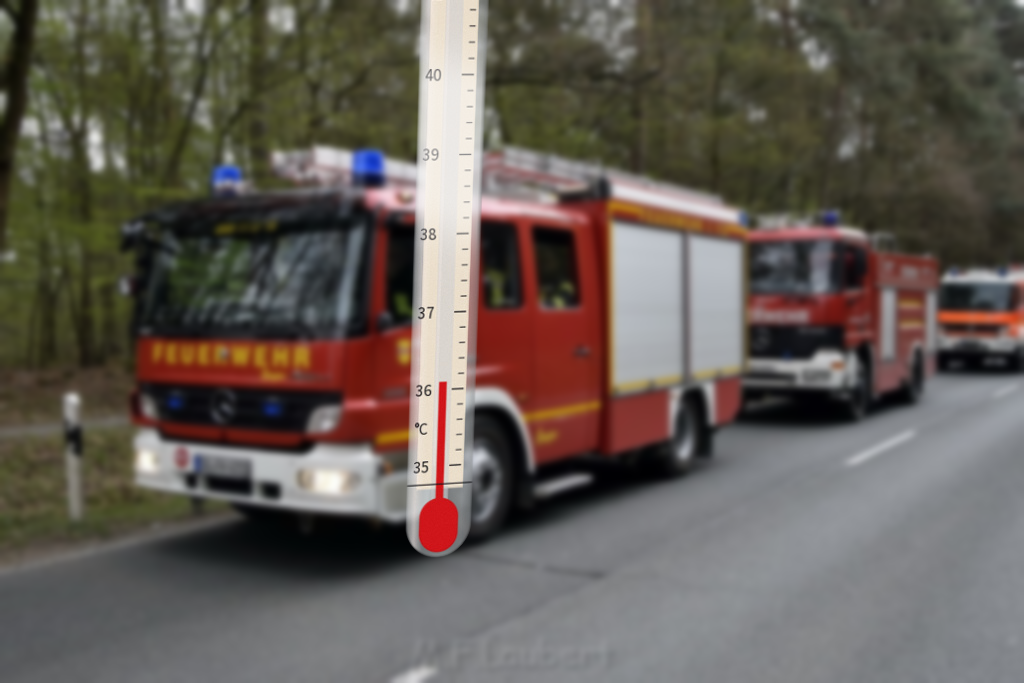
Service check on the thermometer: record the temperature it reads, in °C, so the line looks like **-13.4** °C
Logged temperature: **36.1** °C
